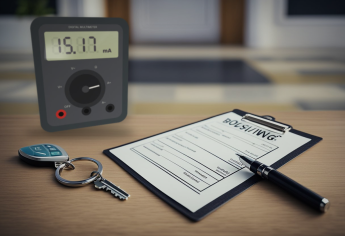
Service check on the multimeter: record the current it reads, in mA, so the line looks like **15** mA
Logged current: **15.17** mA
